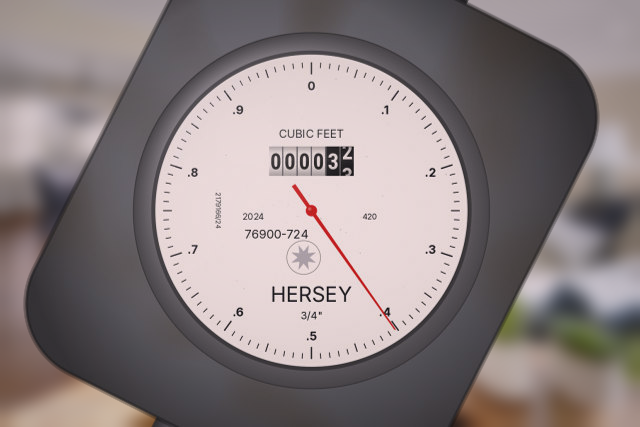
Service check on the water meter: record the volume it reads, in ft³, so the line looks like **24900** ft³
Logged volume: **32.40** ft³
